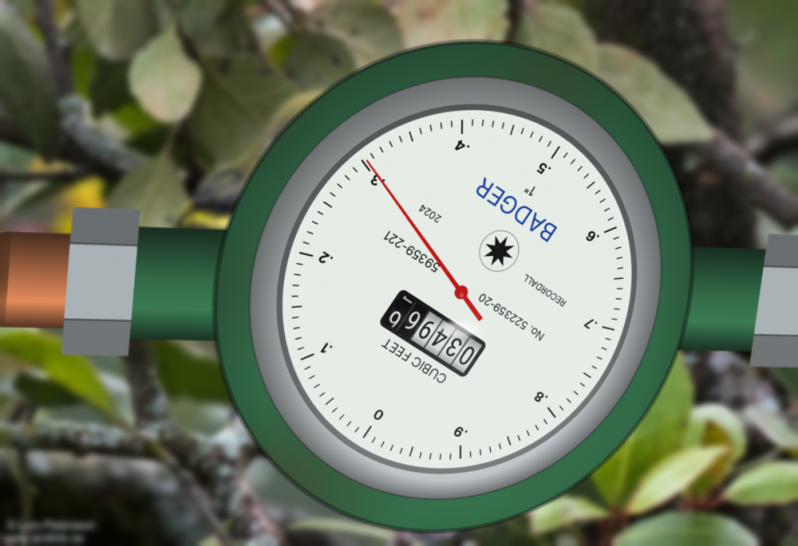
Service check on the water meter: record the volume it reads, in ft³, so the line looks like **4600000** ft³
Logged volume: **34966.30** ft³
